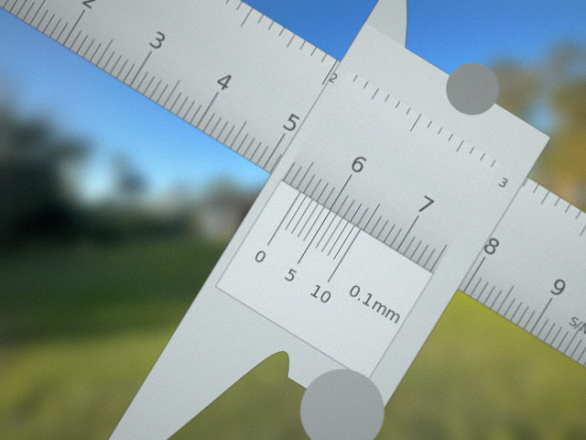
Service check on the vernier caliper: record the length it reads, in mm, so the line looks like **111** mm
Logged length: **55.6** mm
